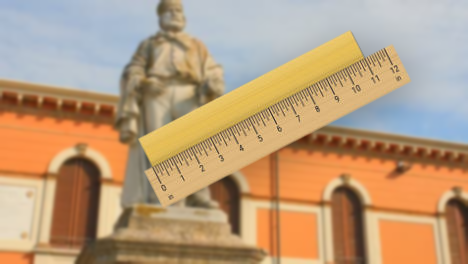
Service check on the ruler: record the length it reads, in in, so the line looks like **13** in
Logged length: **11** in
